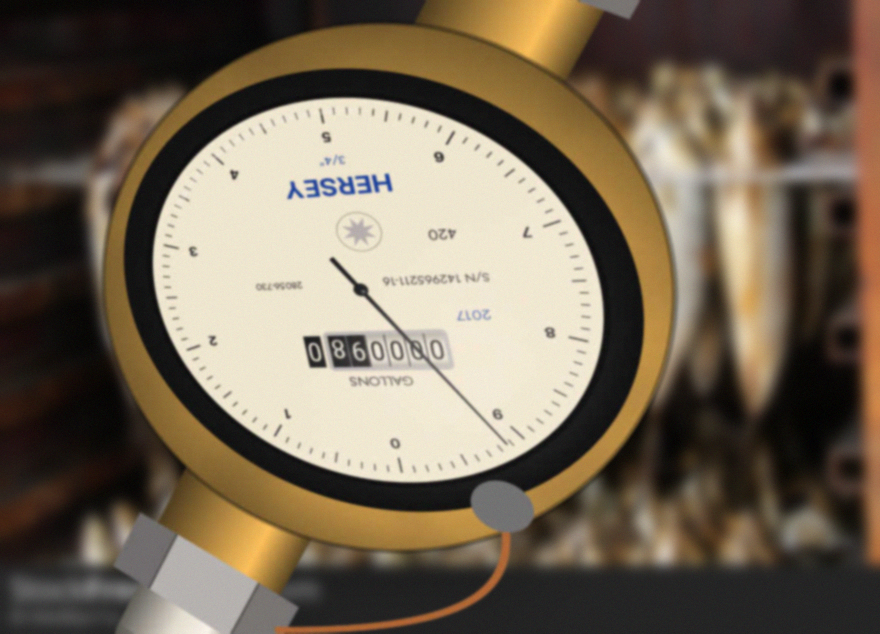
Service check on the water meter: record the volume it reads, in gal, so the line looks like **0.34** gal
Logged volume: **979.1** gal
